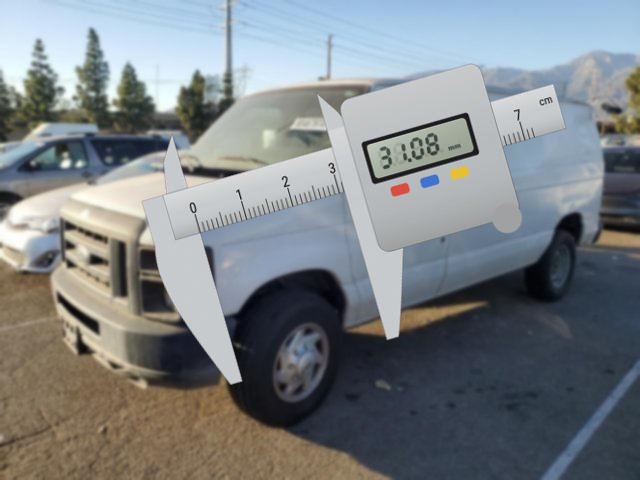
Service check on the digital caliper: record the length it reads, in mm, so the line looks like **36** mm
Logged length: **31.08** mm
